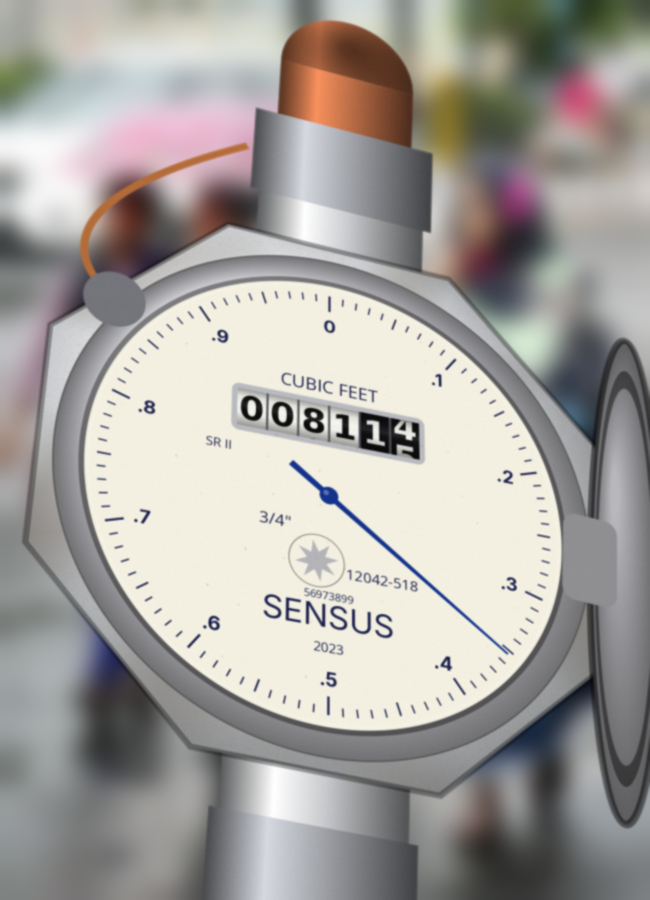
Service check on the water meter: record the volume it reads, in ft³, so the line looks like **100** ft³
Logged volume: **8114.35** ft³
